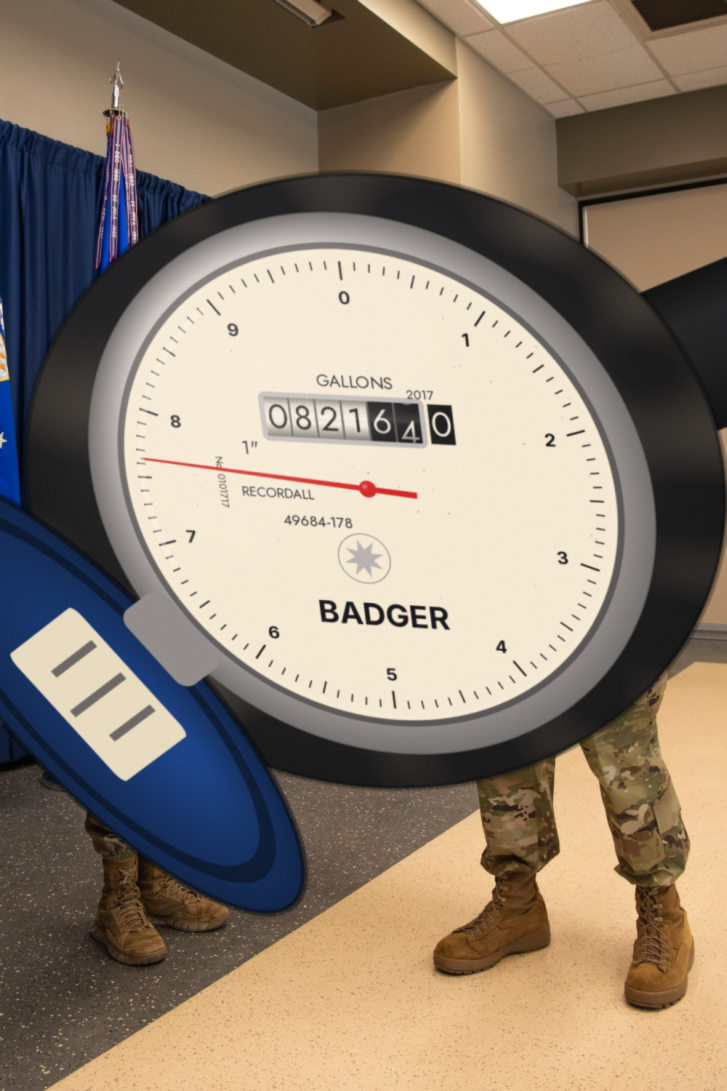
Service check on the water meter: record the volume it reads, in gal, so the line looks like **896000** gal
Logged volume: **821637.6** gal
